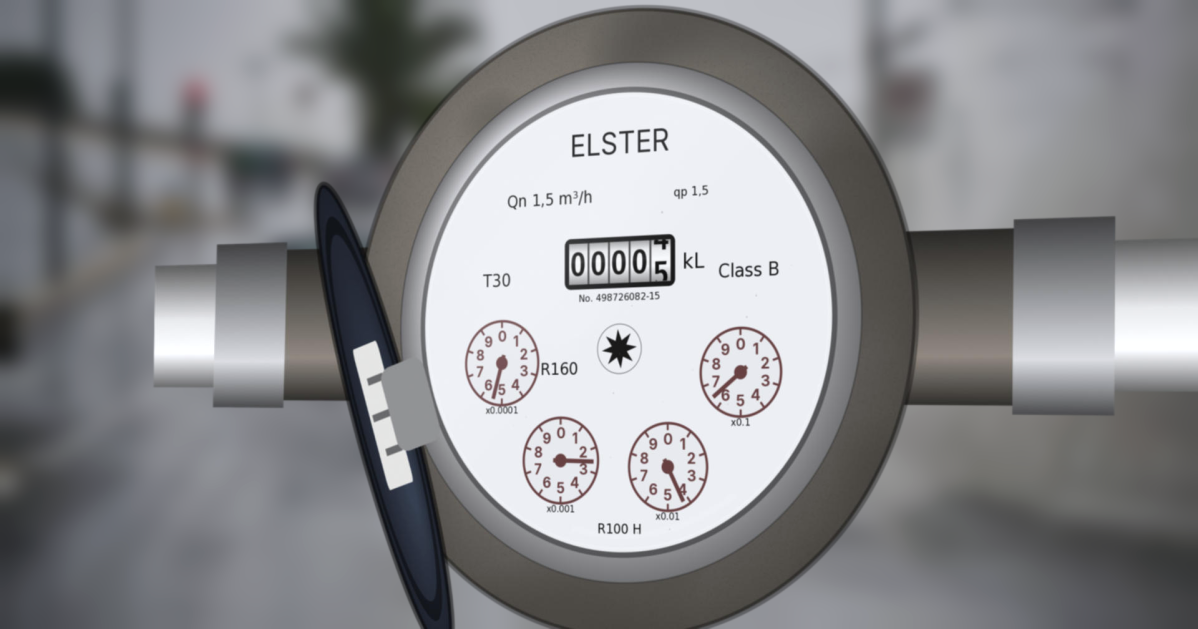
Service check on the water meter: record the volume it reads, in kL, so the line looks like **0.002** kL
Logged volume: **4.6425** kL
